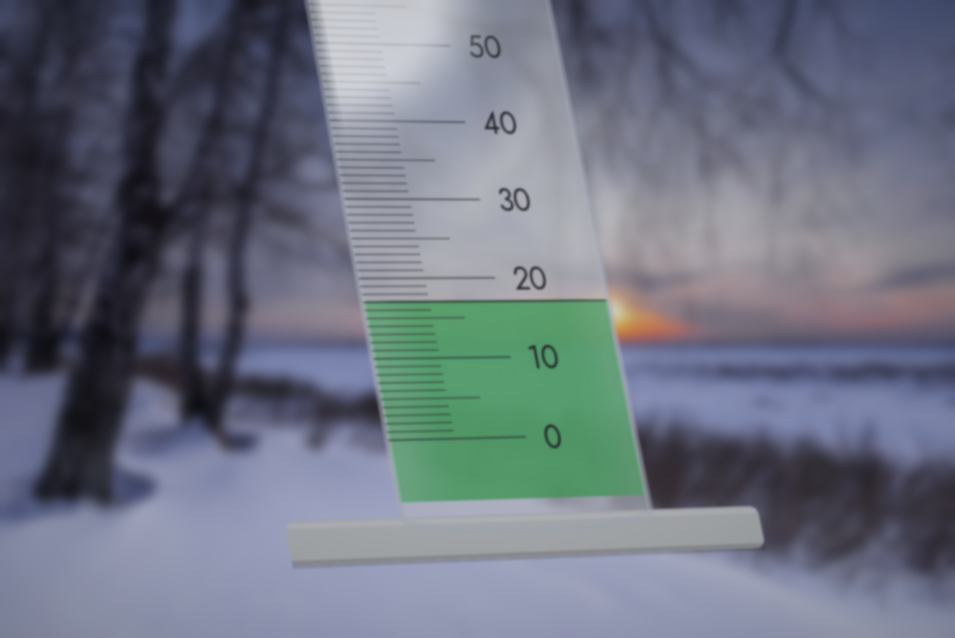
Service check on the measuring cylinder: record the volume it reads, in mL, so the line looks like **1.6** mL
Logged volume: **17** mL
